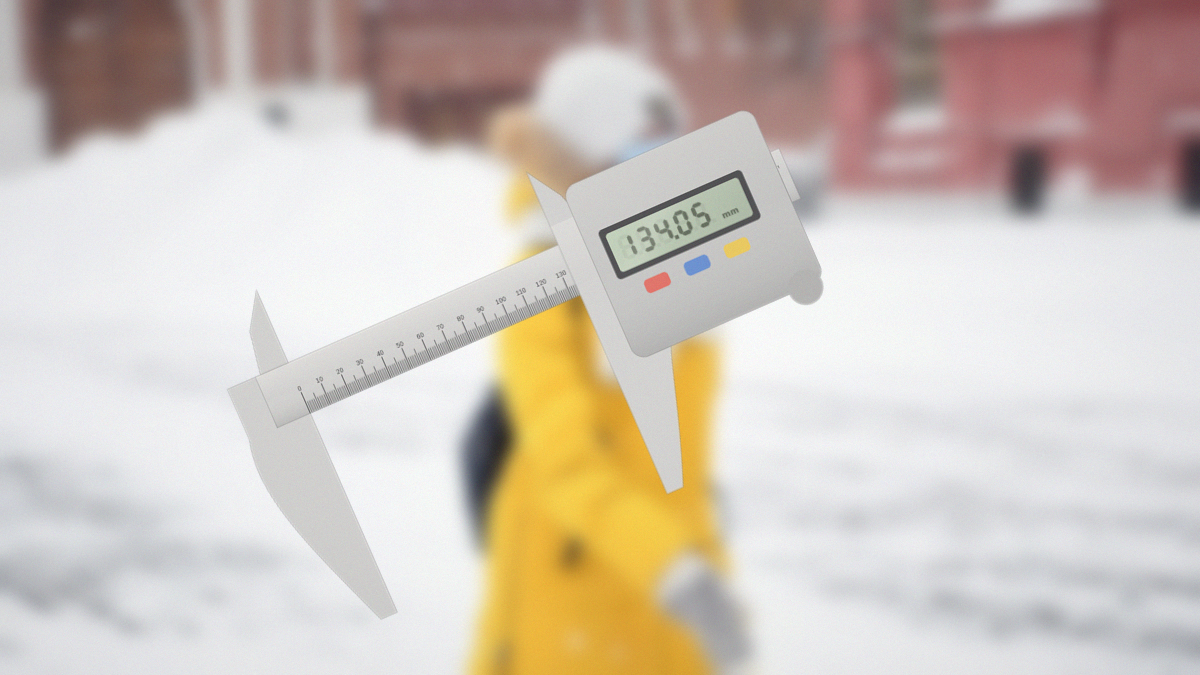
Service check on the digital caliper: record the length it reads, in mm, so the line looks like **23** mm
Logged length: **134.05** mm
